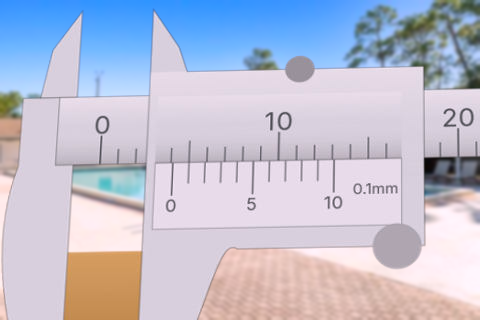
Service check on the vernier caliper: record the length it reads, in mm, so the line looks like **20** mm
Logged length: **4.1** mm
